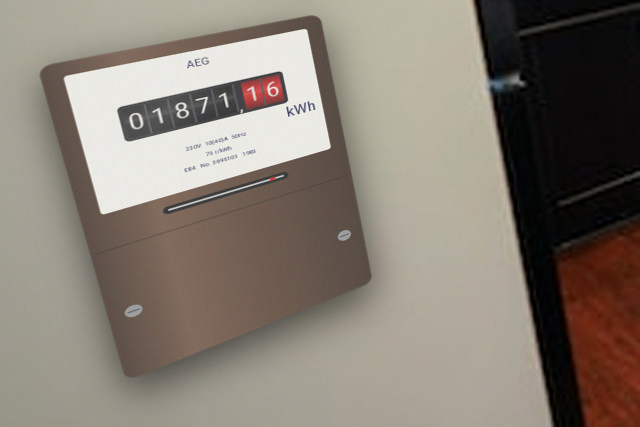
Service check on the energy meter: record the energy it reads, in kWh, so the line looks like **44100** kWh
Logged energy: **1871.16** kWh
